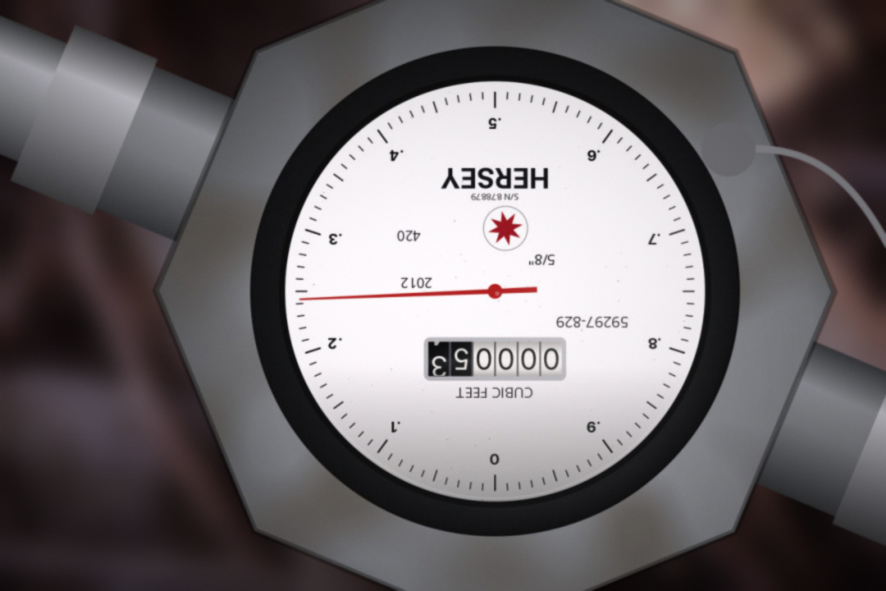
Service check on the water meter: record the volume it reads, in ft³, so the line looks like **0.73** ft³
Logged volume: **53.24** ft³
